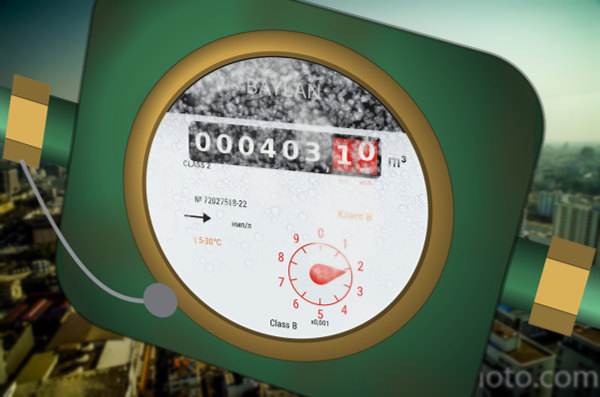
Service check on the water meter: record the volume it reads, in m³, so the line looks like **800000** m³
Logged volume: **403.102** m³
